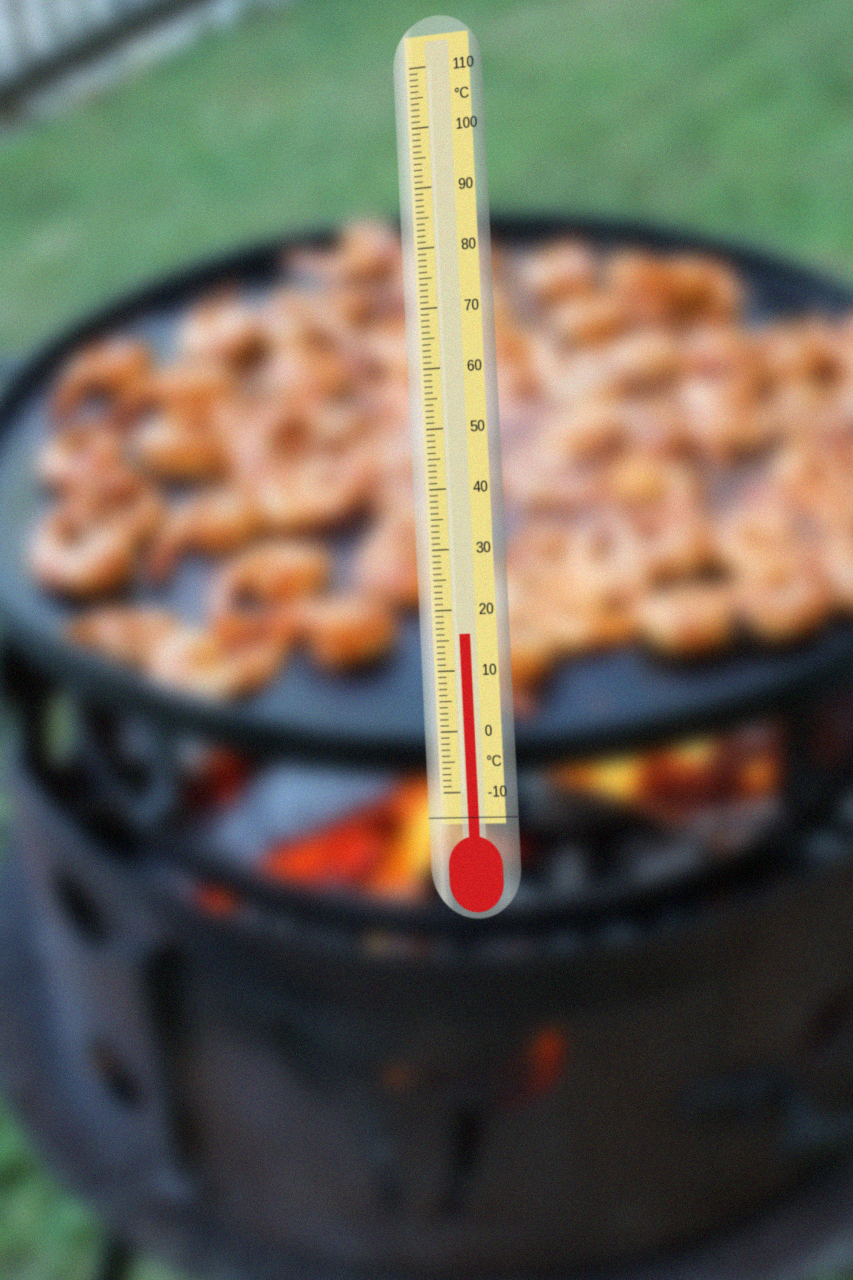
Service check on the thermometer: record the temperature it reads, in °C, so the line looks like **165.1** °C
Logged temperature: **16** °C
